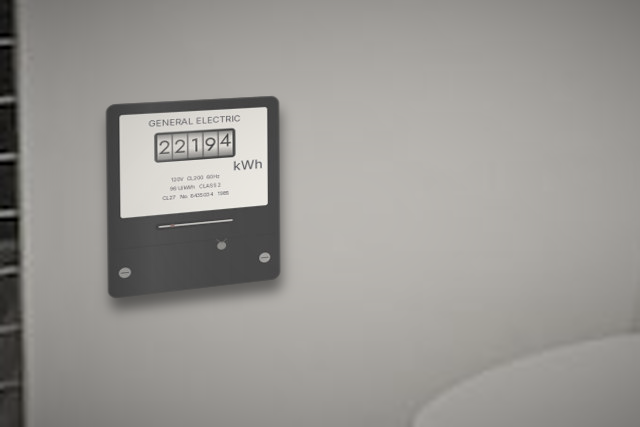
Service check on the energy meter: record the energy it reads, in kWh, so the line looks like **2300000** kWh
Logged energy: **22194** kWh
